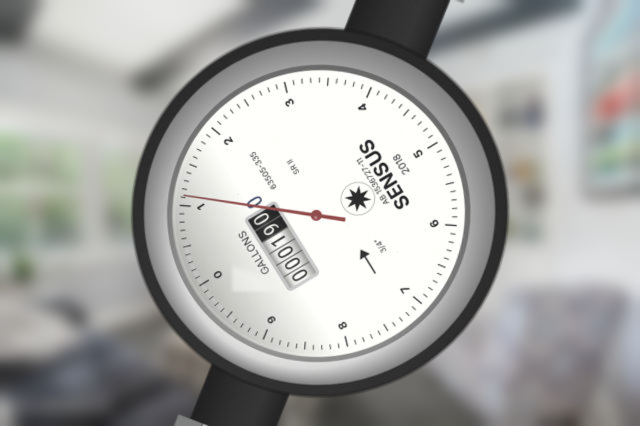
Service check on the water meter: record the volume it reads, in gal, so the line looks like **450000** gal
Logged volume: **1901.1** gal
